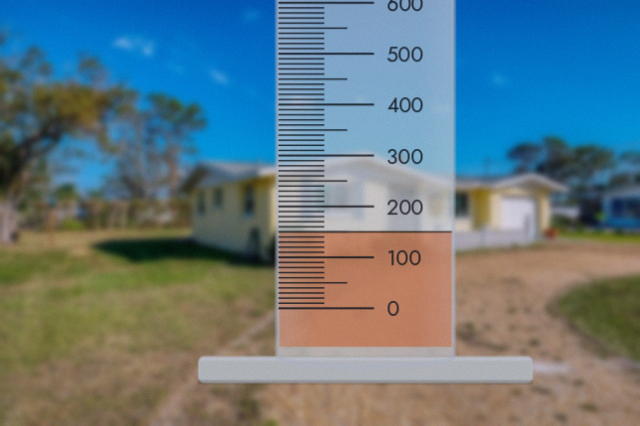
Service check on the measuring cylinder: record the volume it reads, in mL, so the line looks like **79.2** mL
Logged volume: **150** mL
